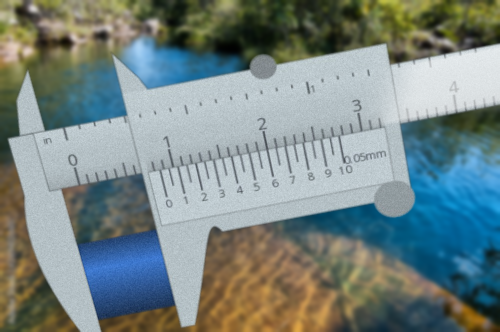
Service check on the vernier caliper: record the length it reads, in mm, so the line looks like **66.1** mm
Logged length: **8.6** mm
